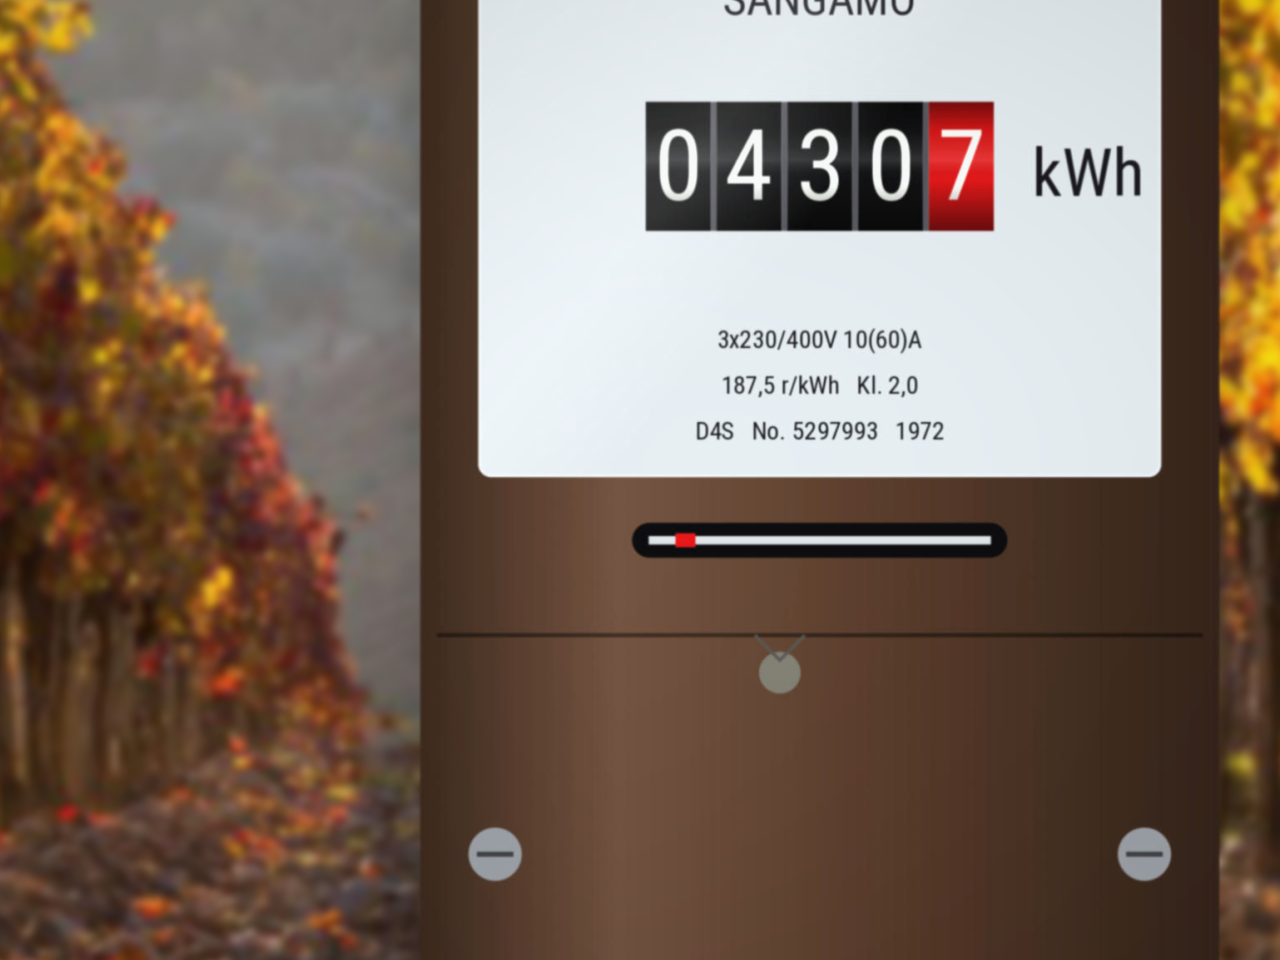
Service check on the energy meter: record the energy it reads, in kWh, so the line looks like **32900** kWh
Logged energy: **430.7** kWh
